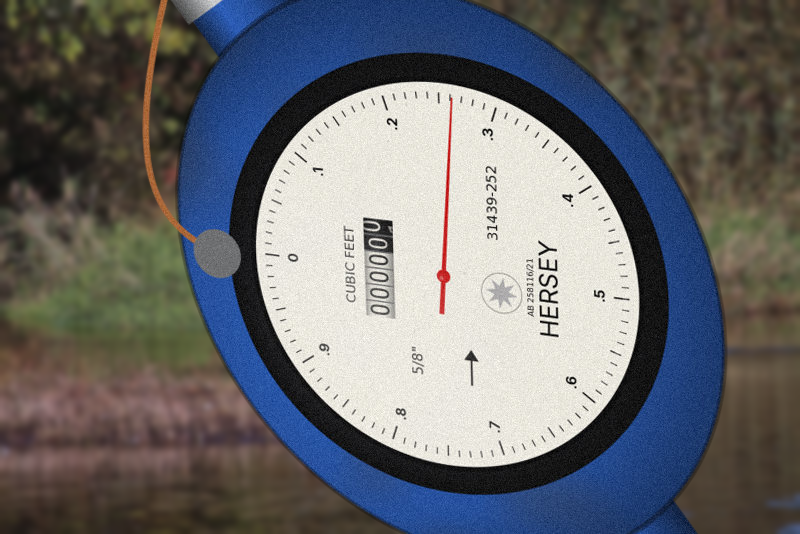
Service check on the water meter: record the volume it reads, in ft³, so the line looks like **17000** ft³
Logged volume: **0.26** ft³
